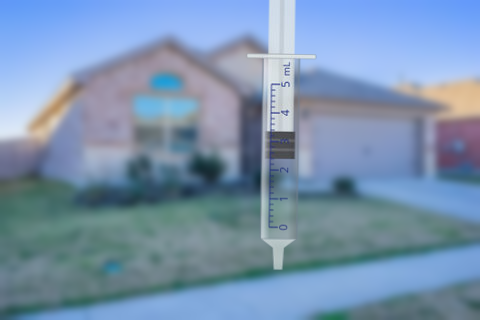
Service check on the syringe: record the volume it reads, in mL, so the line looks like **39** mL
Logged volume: **2.4** mL
